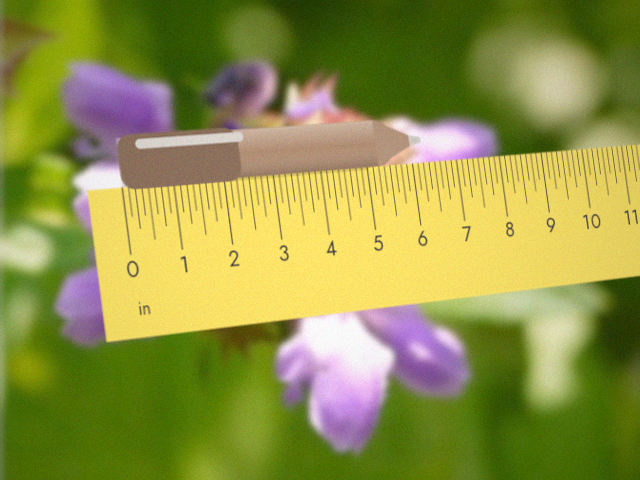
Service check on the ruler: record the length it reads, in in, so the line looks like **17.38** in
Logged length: **6.25** in
